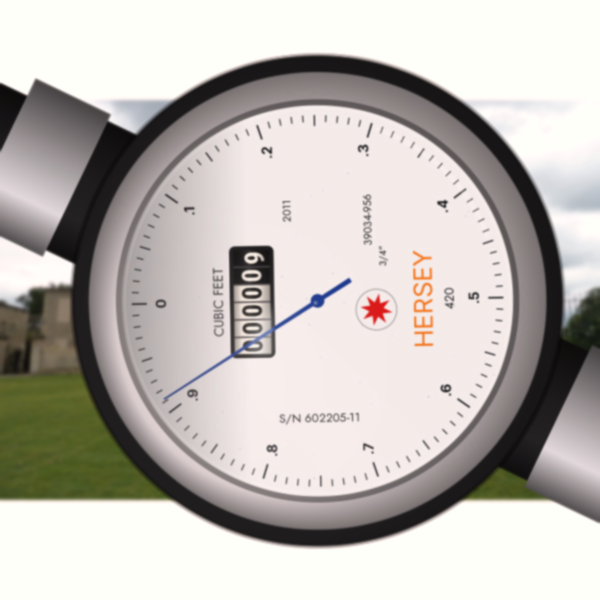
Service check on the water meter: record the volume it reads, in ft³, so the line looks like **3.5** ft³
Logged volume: **8.91** ft³
